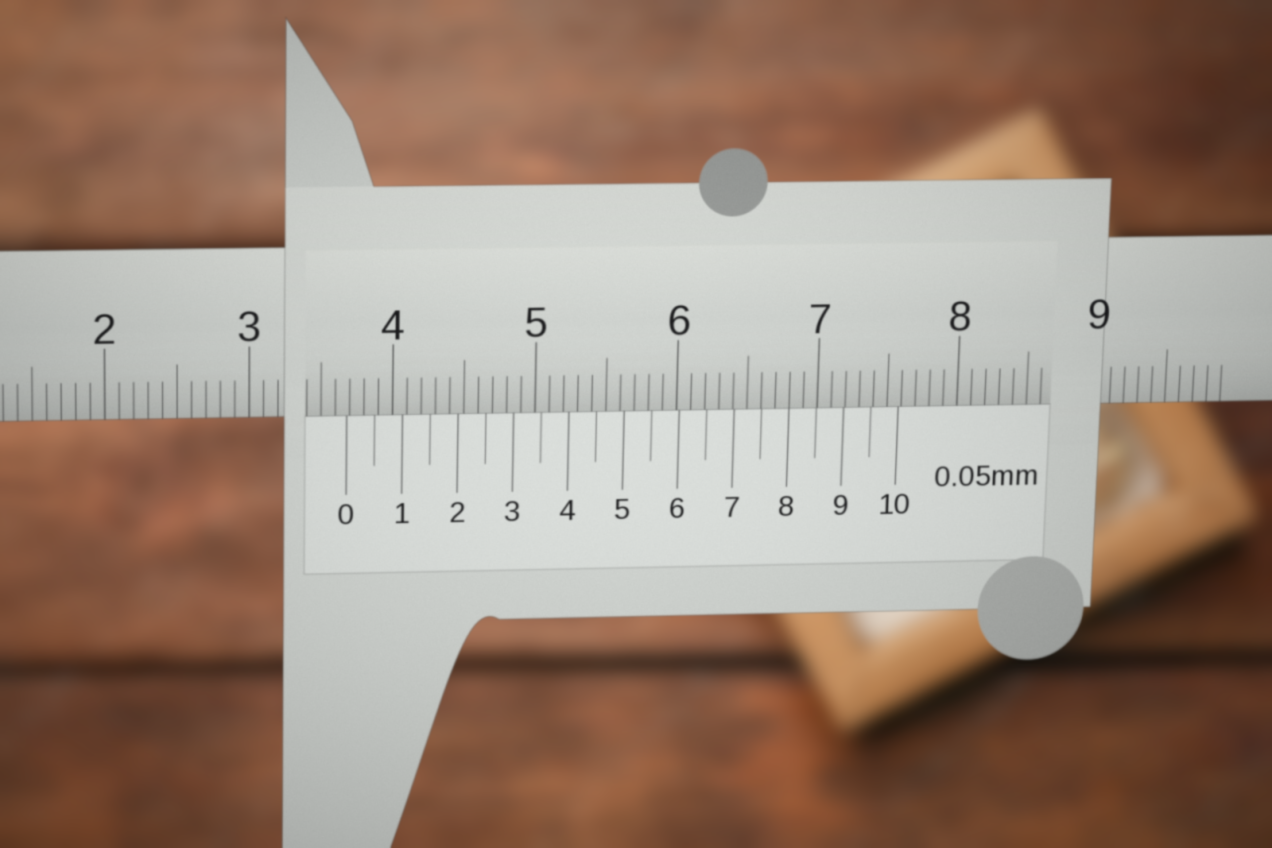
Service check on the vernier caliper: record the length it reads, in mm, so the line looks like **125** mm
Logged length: **36.8** mm
